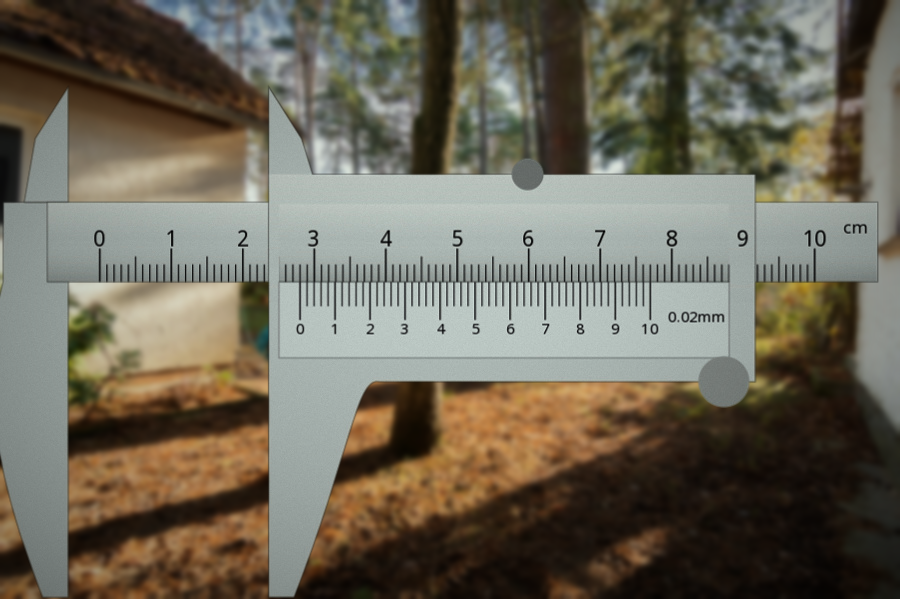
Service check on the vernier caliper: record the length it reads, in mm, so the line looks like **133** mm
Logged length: **28.0** mm
